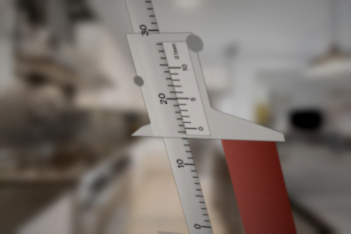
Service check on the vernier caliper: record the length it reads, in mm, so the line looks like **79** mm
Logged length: **15.6** mm
